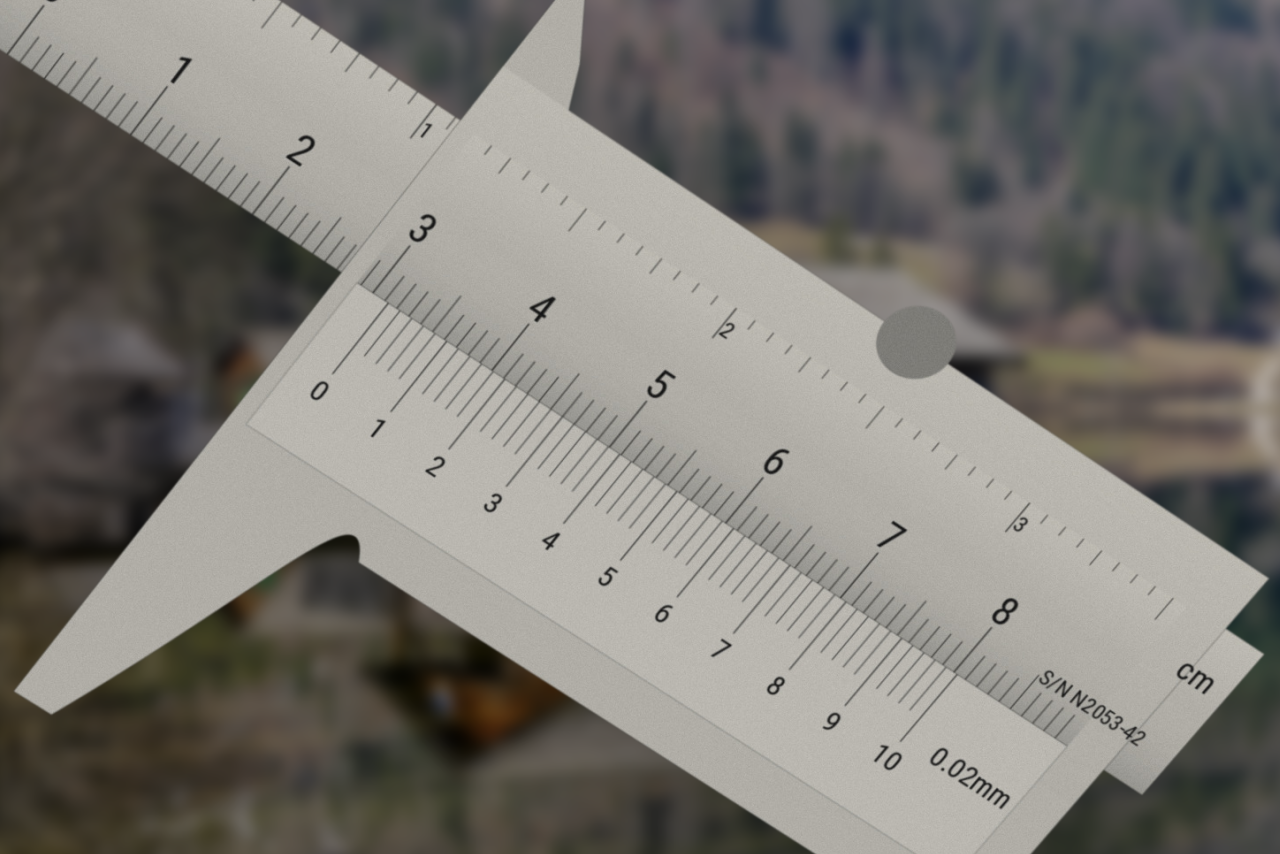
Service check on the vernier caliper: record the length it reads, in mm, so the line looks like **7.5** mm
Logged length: **31.3** mm
